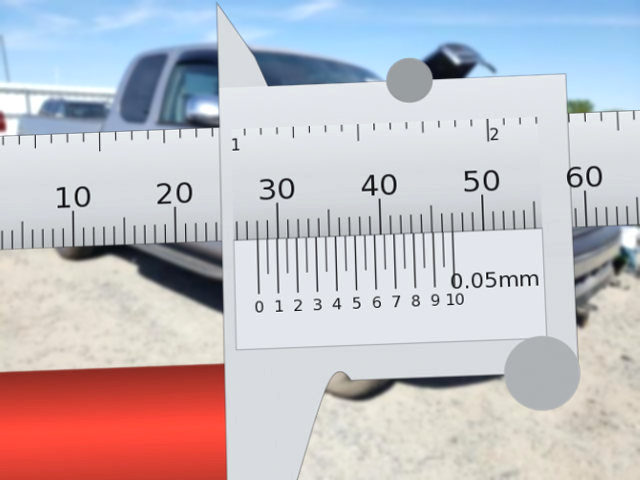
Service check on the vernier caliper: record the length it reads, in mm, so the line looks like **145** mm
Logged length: **28.0** mm
